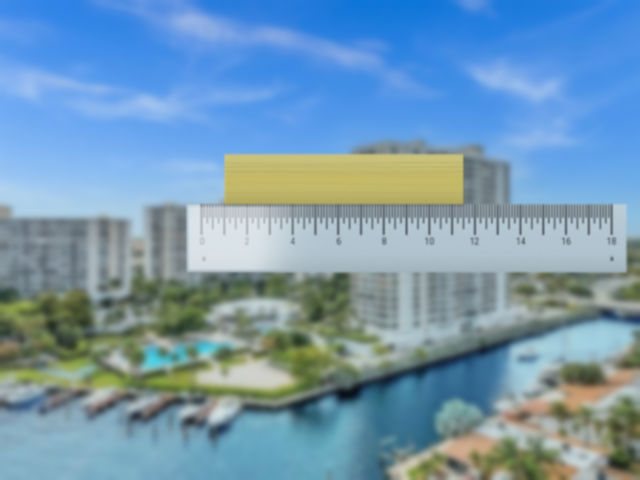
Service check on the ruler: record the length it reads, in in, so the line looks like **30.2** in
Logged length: **10.5** in
